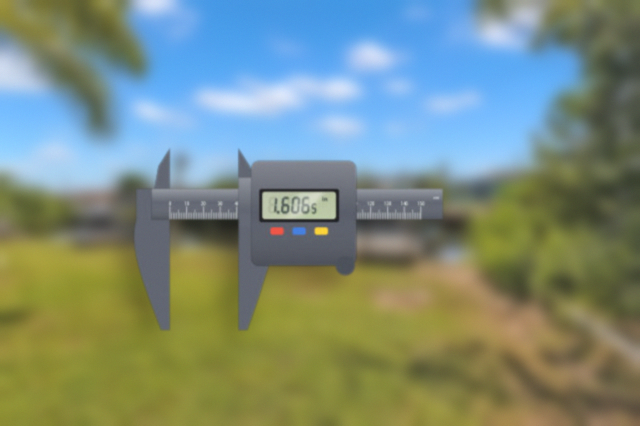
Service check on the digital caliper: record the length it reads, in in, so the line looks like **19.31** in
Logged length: **1.6065** in
